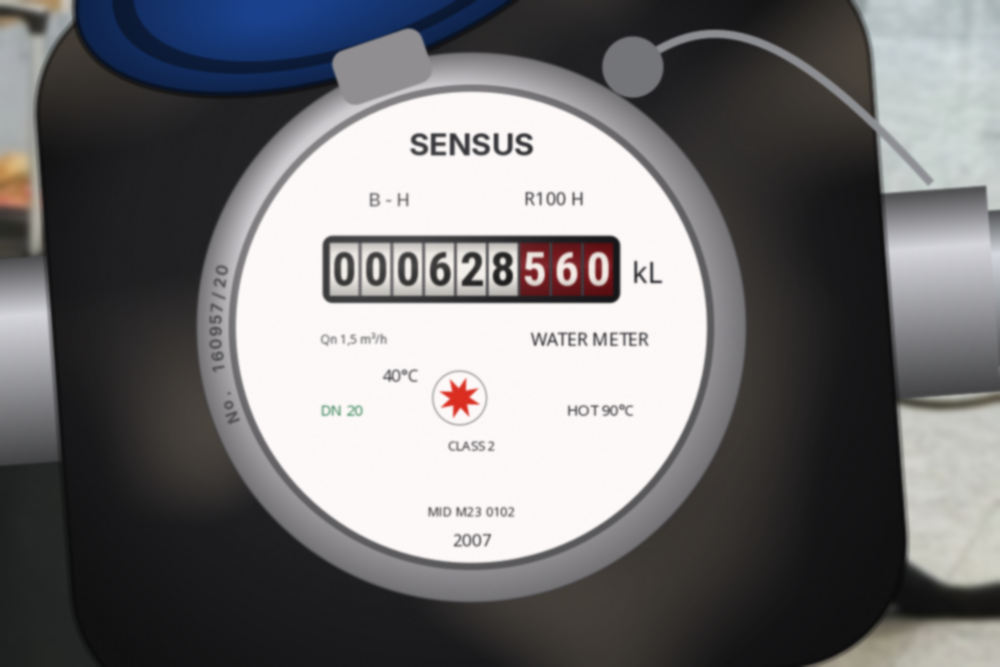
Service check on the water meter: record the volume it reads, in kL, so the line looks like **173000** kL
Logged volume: **628.560** kL
